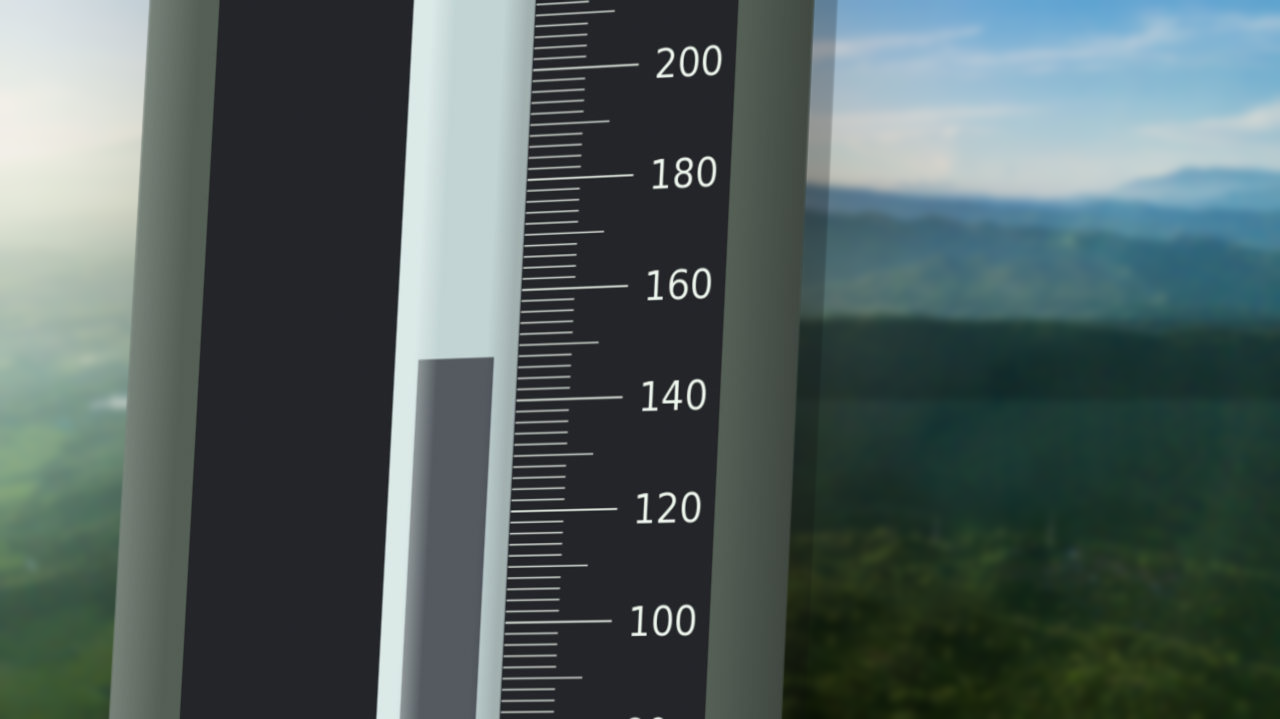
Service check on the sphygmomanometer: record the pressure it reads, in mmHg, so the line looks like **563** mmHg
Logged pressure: **148** mmHg
